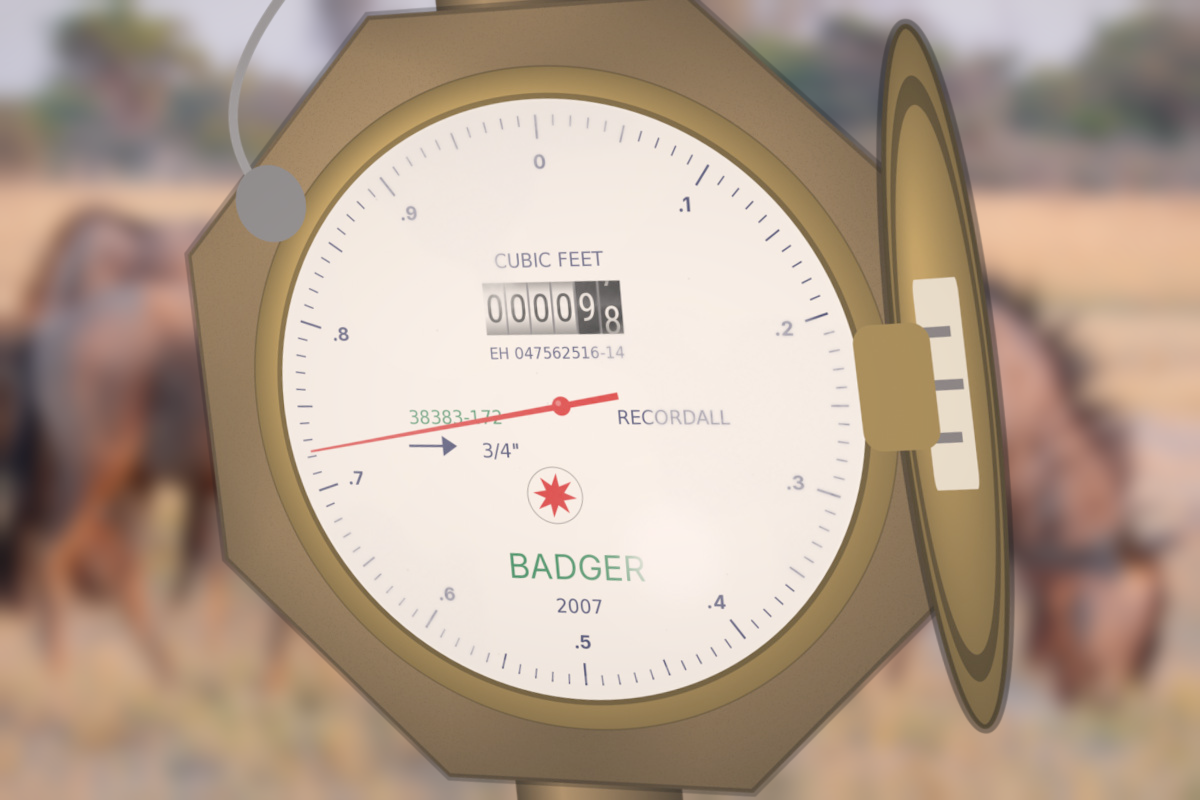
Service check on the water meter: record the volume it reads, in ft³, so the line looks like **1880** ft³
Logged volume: **97.72** ft³
